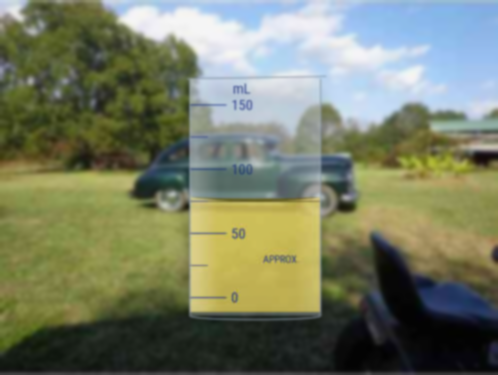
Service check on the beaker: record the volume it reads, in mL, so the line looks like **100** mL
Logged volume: **75** mL
